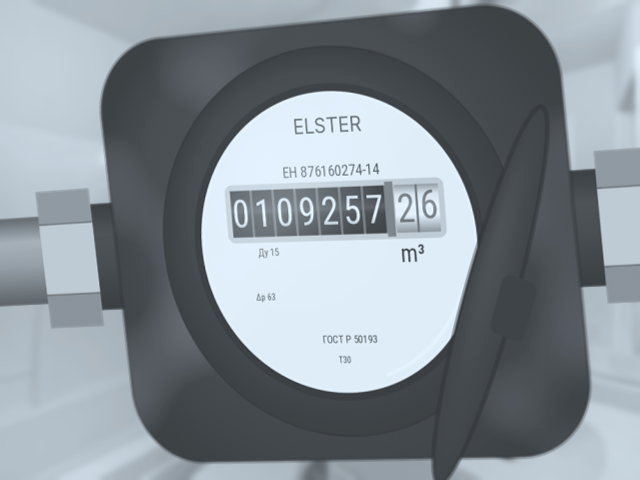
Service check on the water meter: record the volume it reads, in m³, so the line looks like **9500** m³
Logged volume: **109257.26** m³
